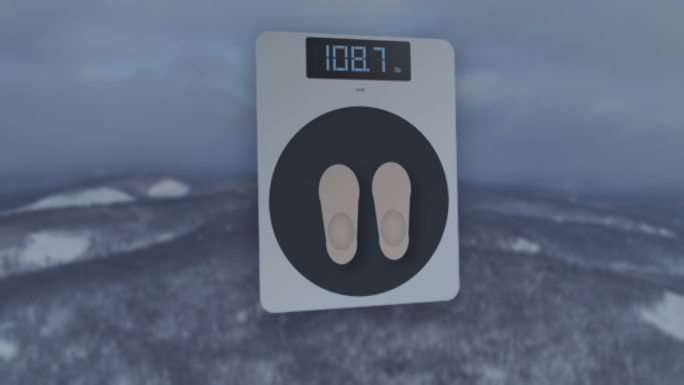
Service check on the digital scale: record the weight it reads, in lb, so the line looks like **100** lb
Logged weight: **108.7** lb
